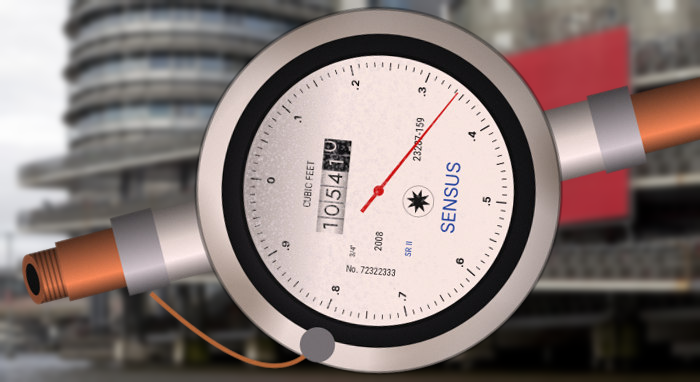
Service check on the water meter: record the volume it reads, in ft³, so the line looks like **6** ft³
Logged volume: **105410.34** ft³
